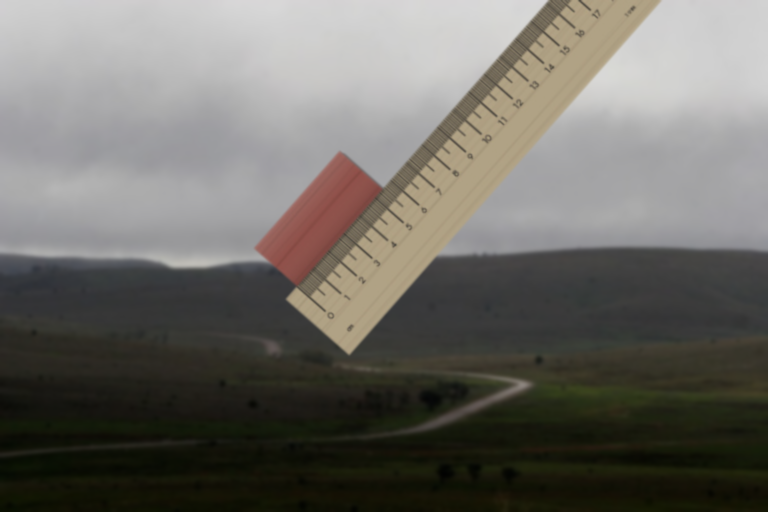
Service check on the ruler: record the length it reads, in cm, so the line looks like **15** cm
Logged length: **5.5** cm
